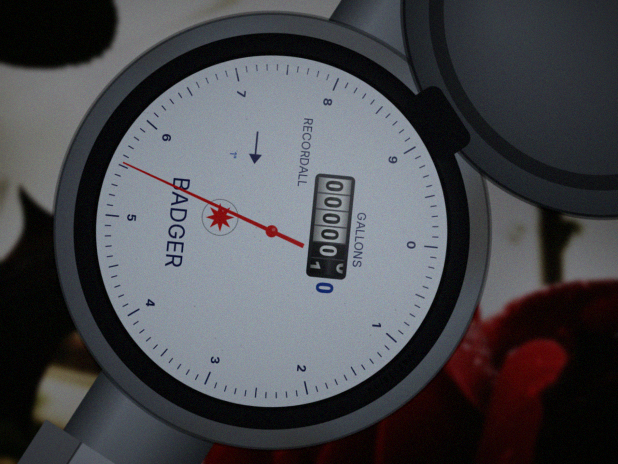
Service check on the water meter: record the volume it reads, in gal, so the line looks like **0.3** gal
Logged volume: **5.5** gal
